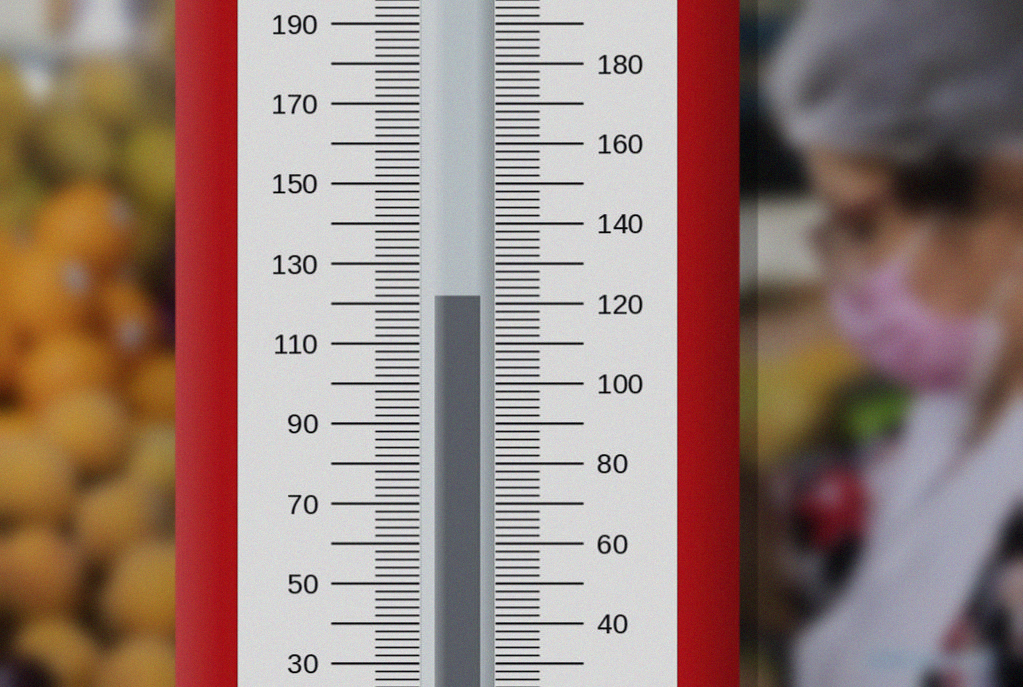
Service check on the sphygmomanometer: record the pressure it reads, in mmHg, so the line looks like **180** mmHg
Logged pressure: **122** mmHg
